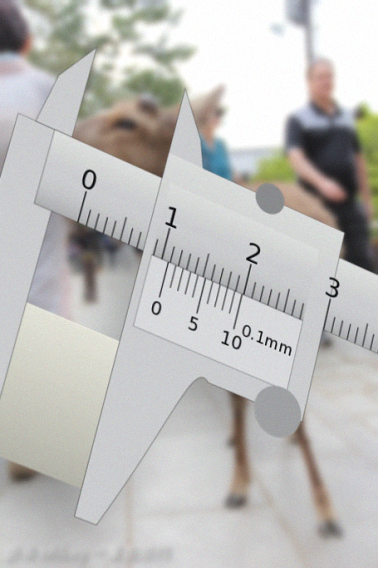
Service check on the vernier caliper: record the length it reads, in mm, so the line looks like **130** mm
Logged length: **10.8** mm
